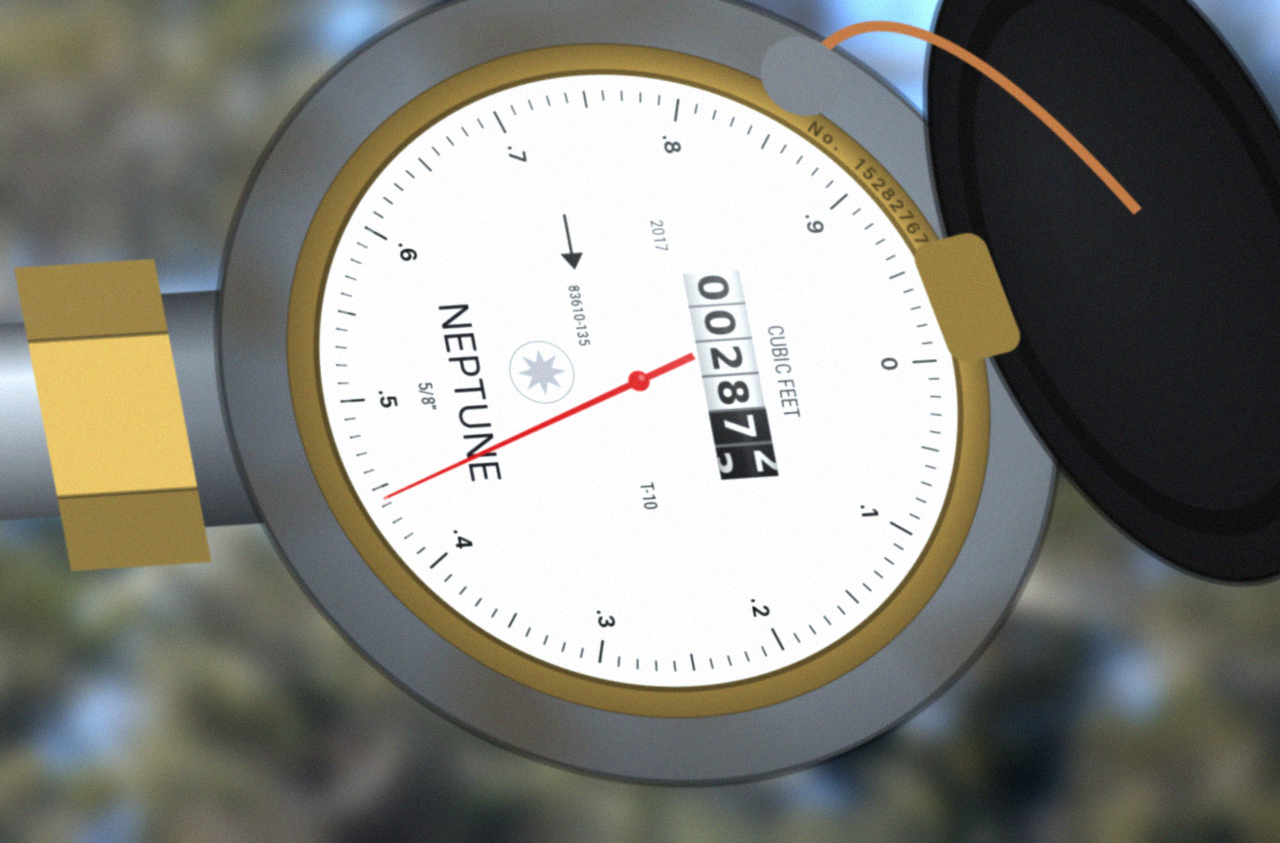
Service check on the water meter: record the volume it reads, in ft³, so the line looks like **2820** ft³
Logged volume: **2872.44** ft³
